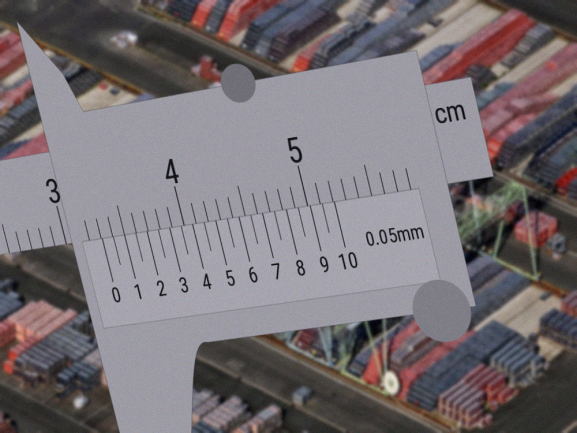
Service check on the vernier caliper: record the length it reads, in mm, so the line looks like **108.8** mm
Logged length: **33.1** mm
